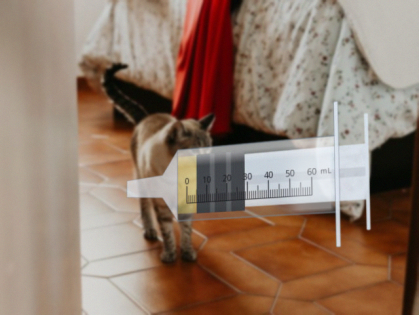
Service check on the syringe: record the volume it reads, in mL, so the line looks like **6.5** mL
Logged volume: **5** mL
